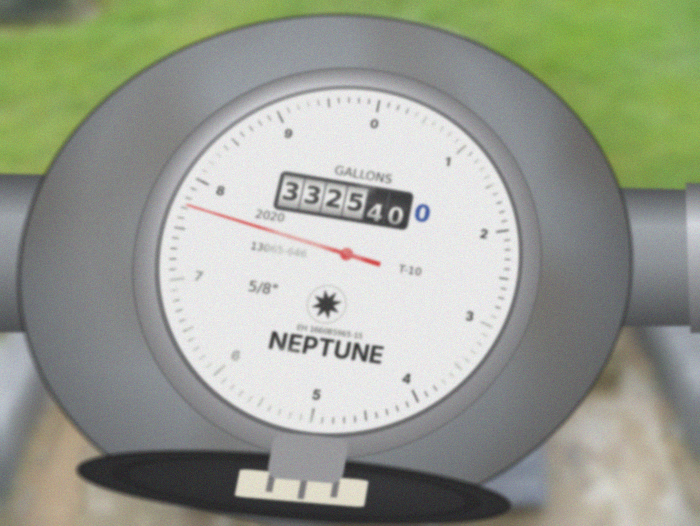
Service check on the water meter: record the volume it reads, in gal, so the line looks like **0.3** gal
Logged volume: **3325397.7** gal
